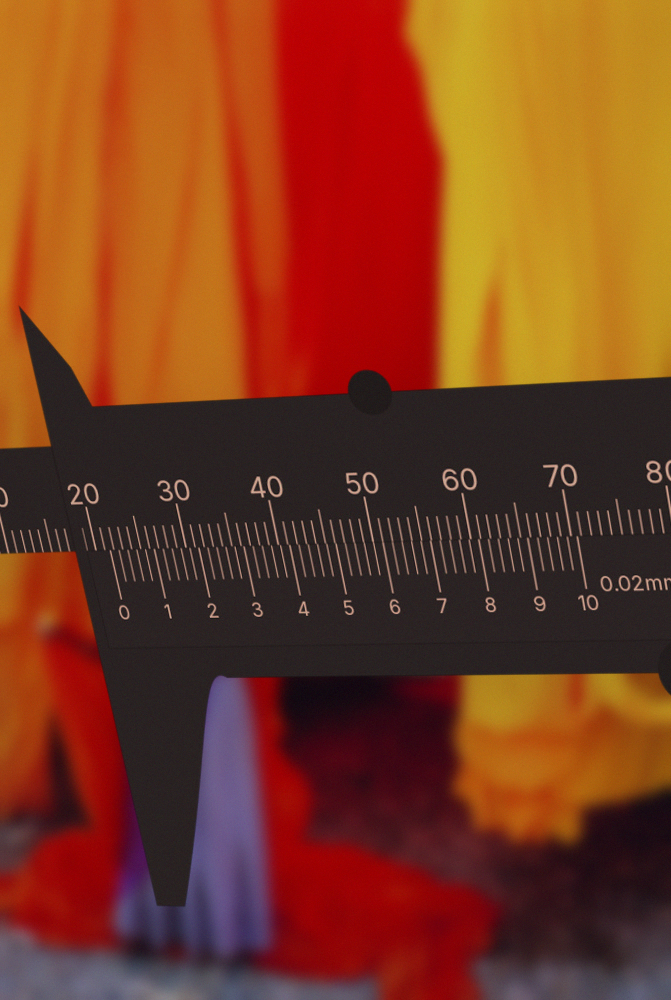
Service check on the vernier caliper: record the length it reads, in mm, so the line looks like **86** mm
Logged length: **21.6** mm
